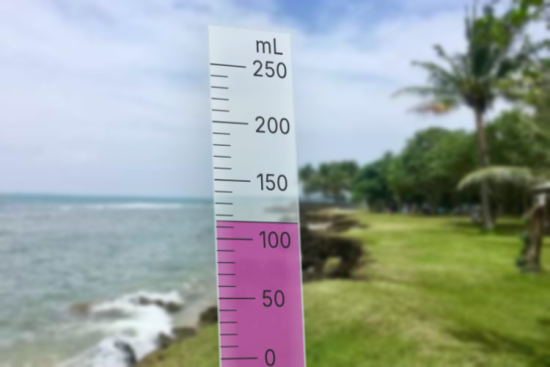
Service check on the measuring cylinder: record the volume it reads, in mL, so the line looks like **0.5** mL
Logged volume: **115** mL
